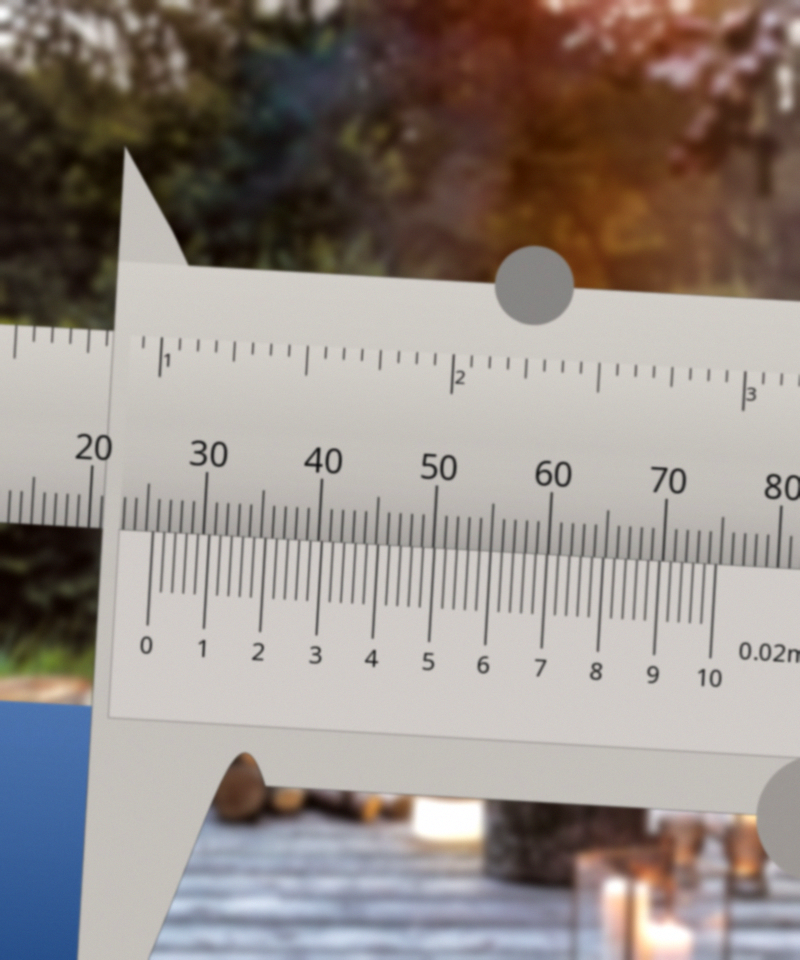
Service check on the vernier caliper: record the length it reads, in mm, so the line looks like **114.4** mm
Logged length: **25.6** mm
